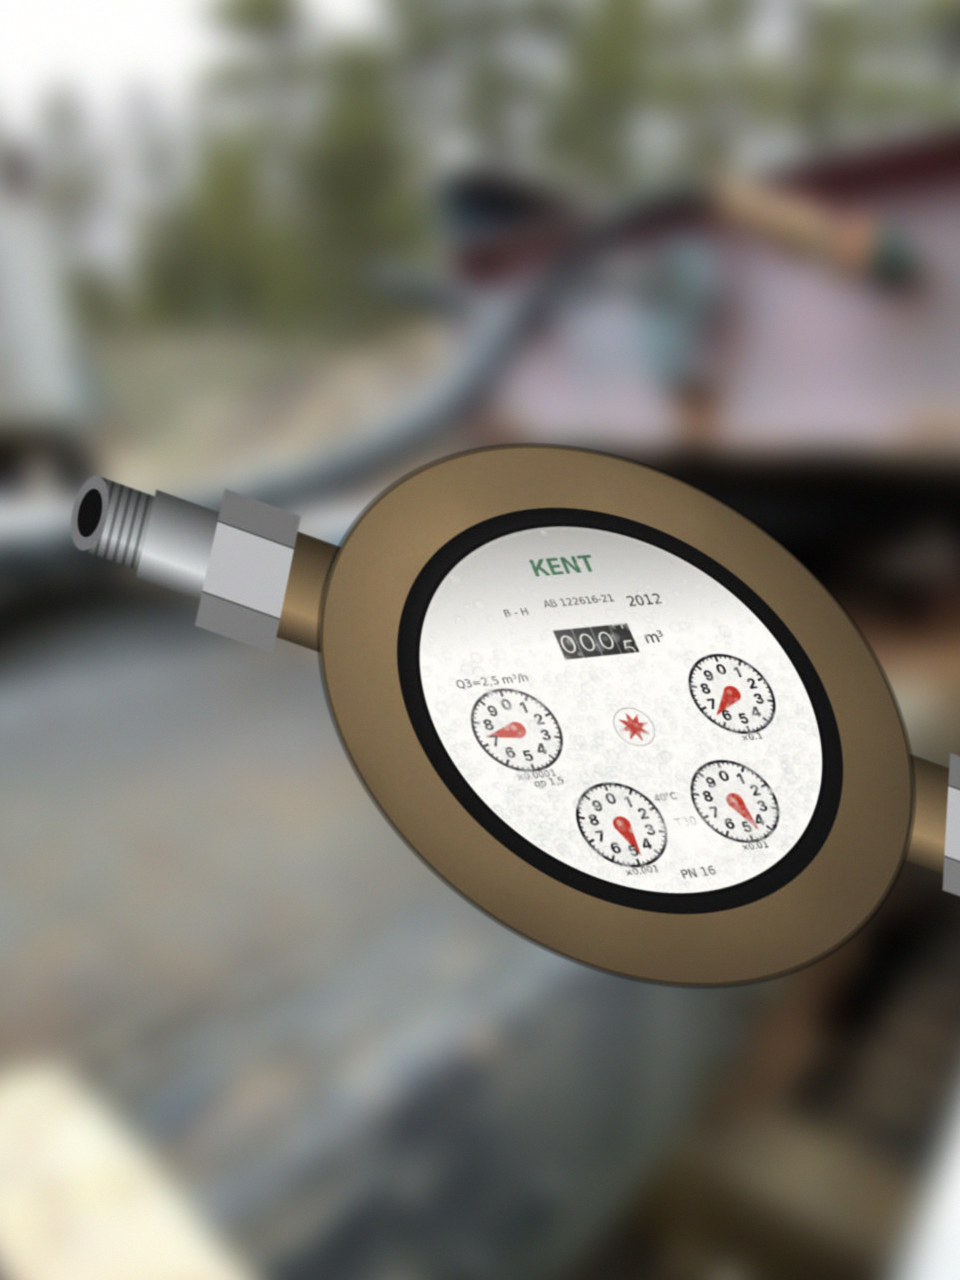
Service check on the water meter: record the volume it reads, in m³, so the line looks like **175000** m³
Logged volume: **4.6447** m³
